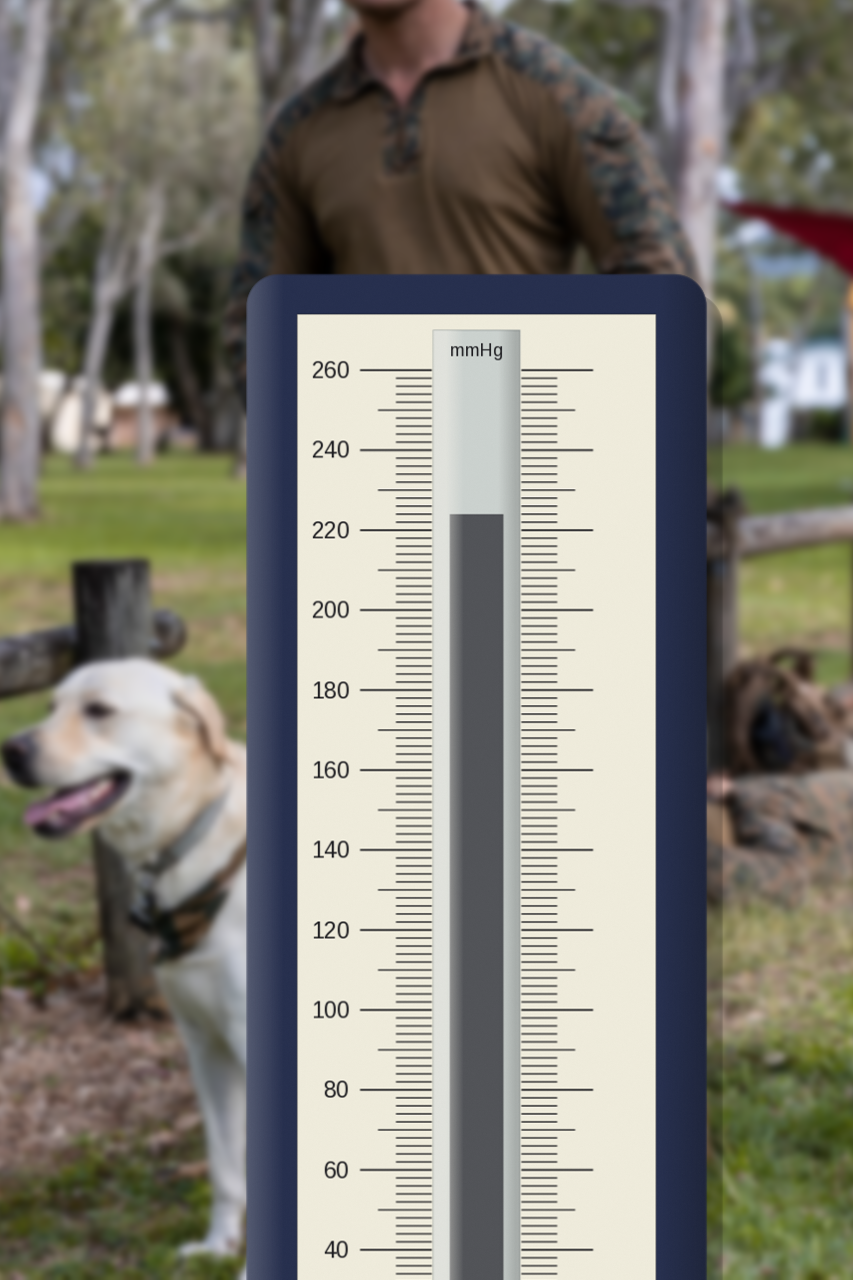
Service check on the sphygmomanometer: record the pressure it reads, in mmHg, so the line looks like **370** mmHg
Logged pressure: **224** mmHg
